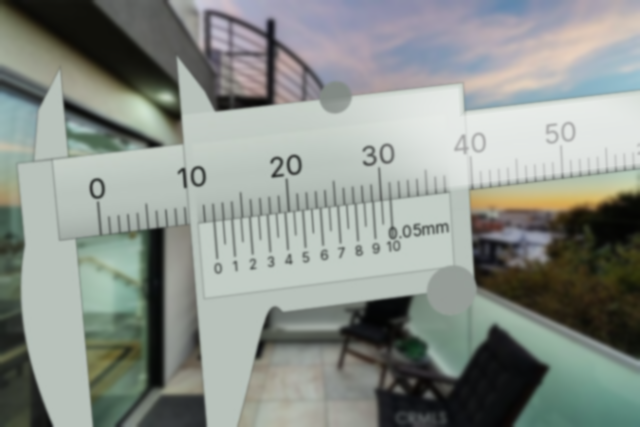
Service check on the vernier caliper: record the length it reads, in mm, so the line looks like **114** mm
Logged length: **12.0** mm
